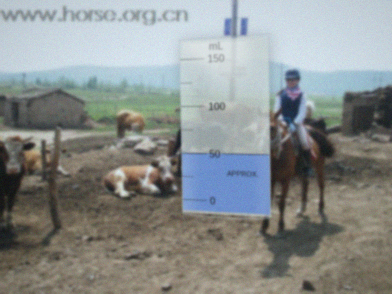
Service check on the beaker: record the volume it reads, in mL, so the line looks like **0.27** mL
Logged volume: **50** mL
